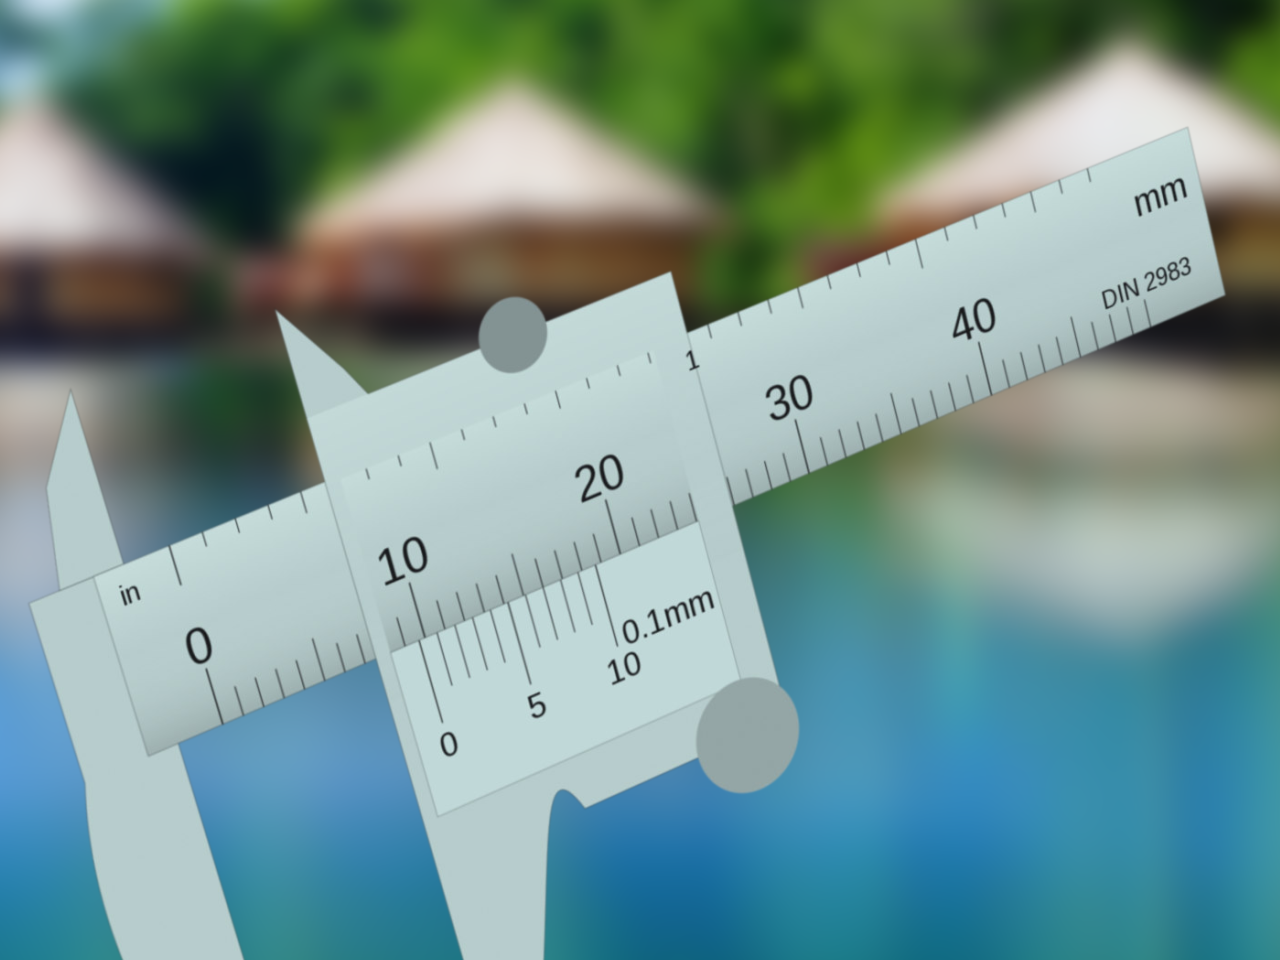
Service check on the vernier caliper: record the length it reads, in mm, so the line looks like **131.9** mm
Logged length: **9.7** mm
